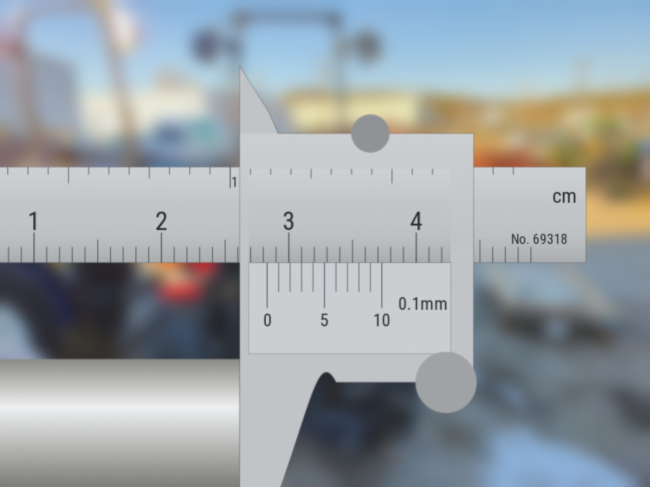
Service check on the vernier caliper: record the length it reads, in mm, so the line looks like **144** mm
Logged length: **28.3** mm
